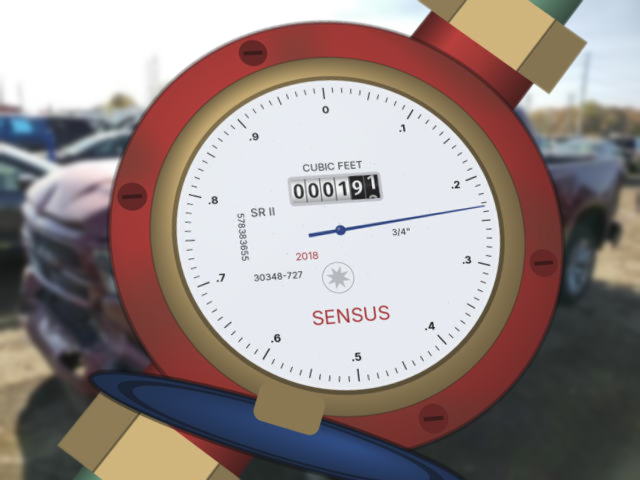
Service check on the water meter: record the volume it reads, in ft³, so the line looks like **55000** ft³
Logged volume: **191.23** ft³
